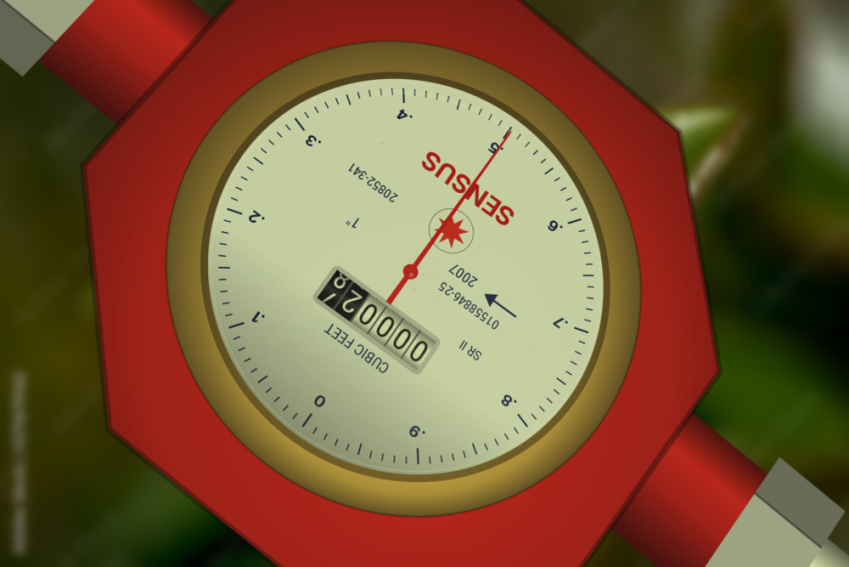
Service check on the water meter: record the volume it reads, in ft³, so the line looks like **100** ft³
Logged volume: **27.50** ft³
